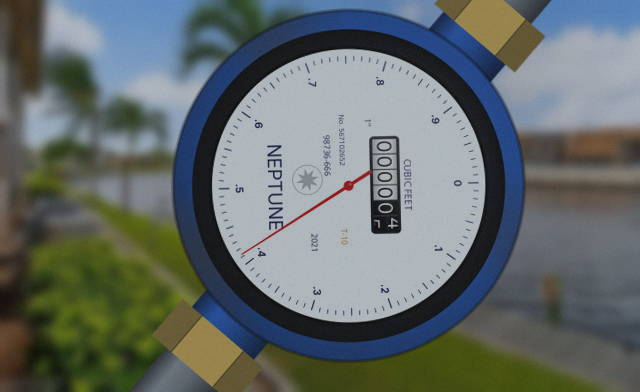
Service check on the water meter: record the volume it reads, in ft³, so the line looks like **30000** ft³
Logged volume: **4.41** ft³
